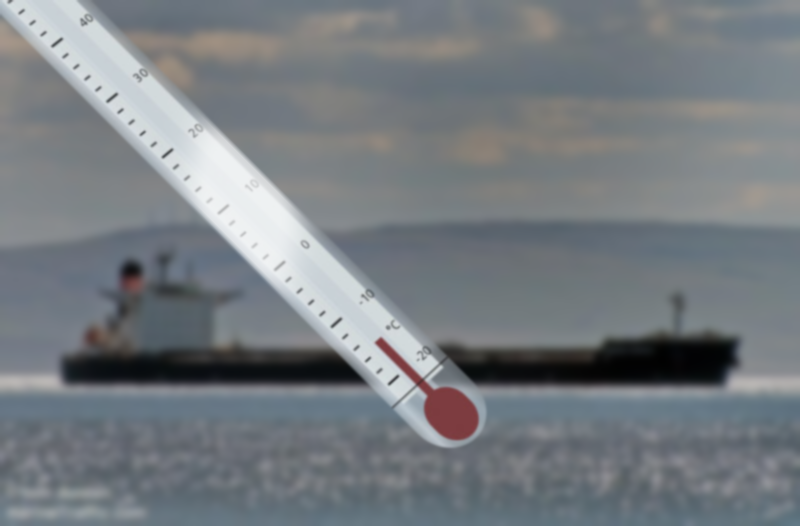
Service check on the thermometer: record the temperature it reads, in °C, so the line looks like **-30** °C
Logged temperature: **-15** °C
